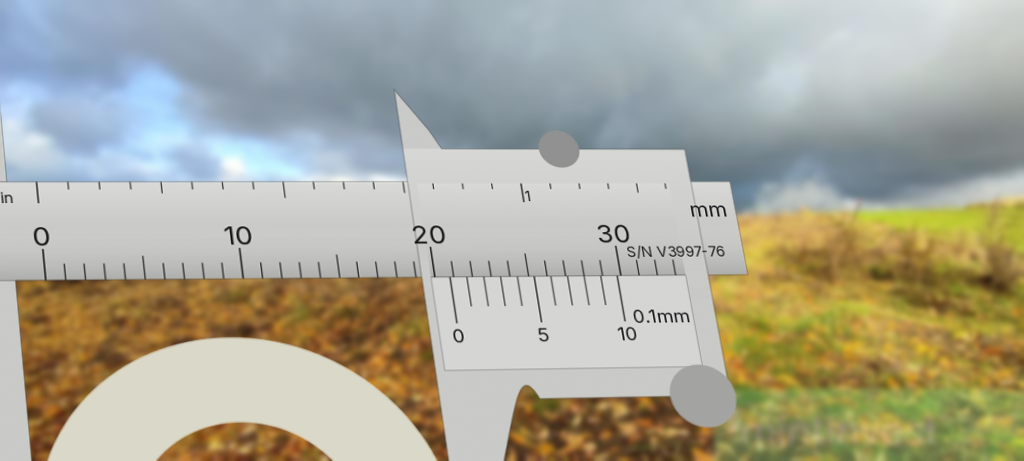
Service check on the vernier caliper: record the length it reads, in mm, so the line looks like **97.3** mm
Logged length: **20.8** mm
